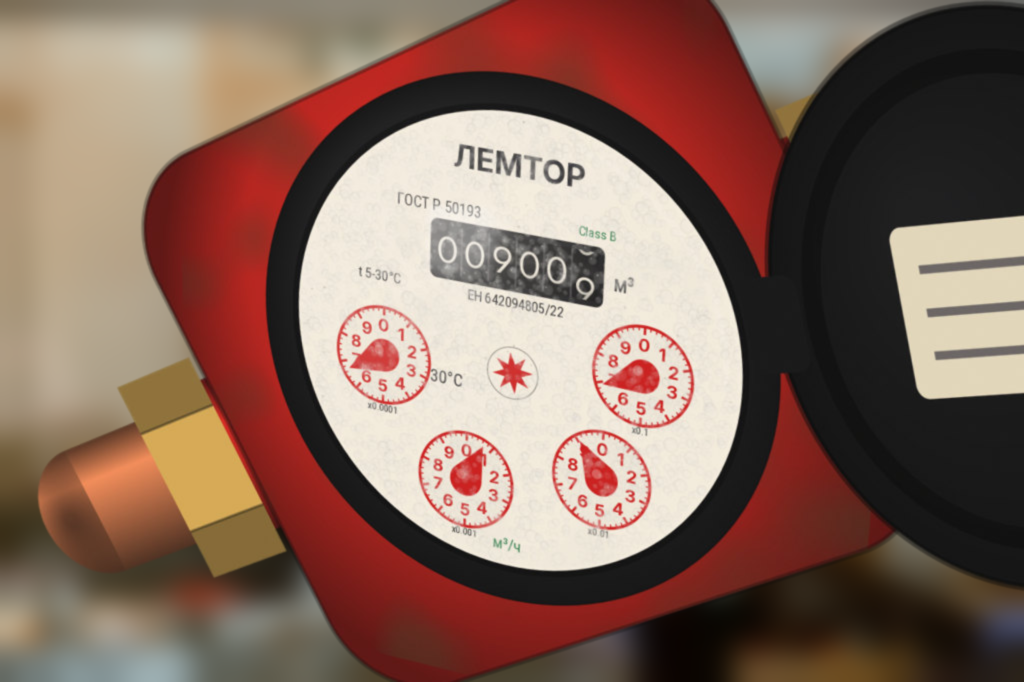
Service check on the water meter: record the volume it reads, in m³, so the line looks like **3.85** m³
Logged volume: **9008.6906** m³
